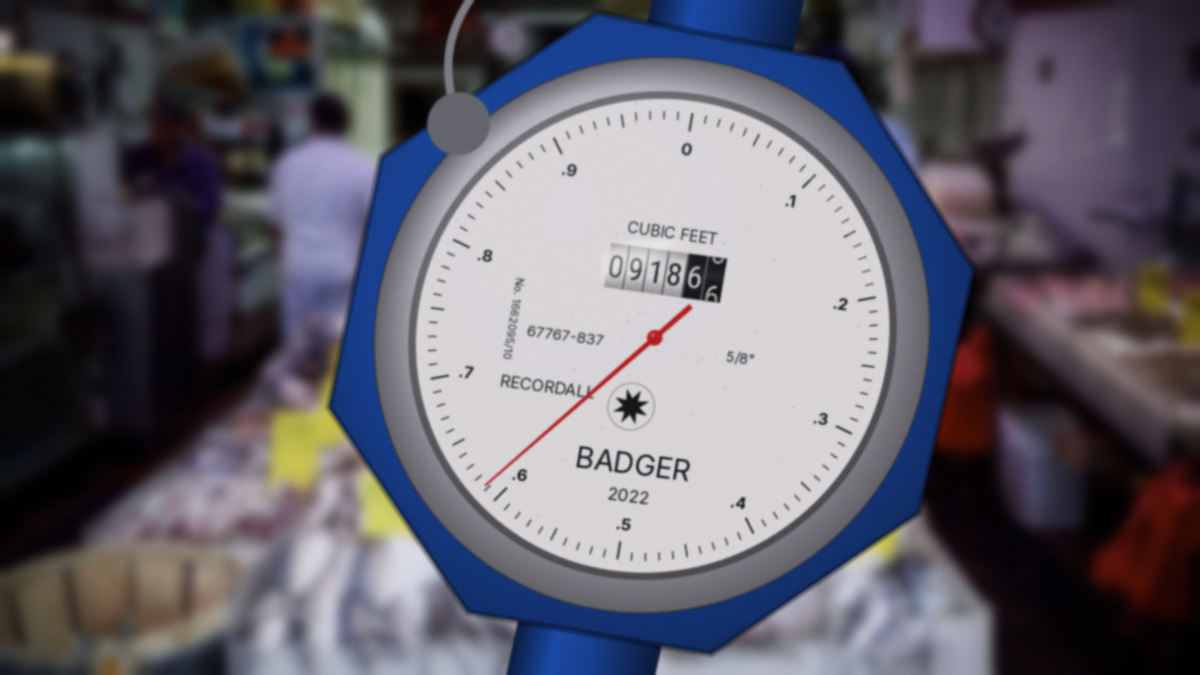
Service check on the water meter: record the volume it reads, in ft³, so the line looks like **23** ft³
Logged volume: **91865.61** ft³
